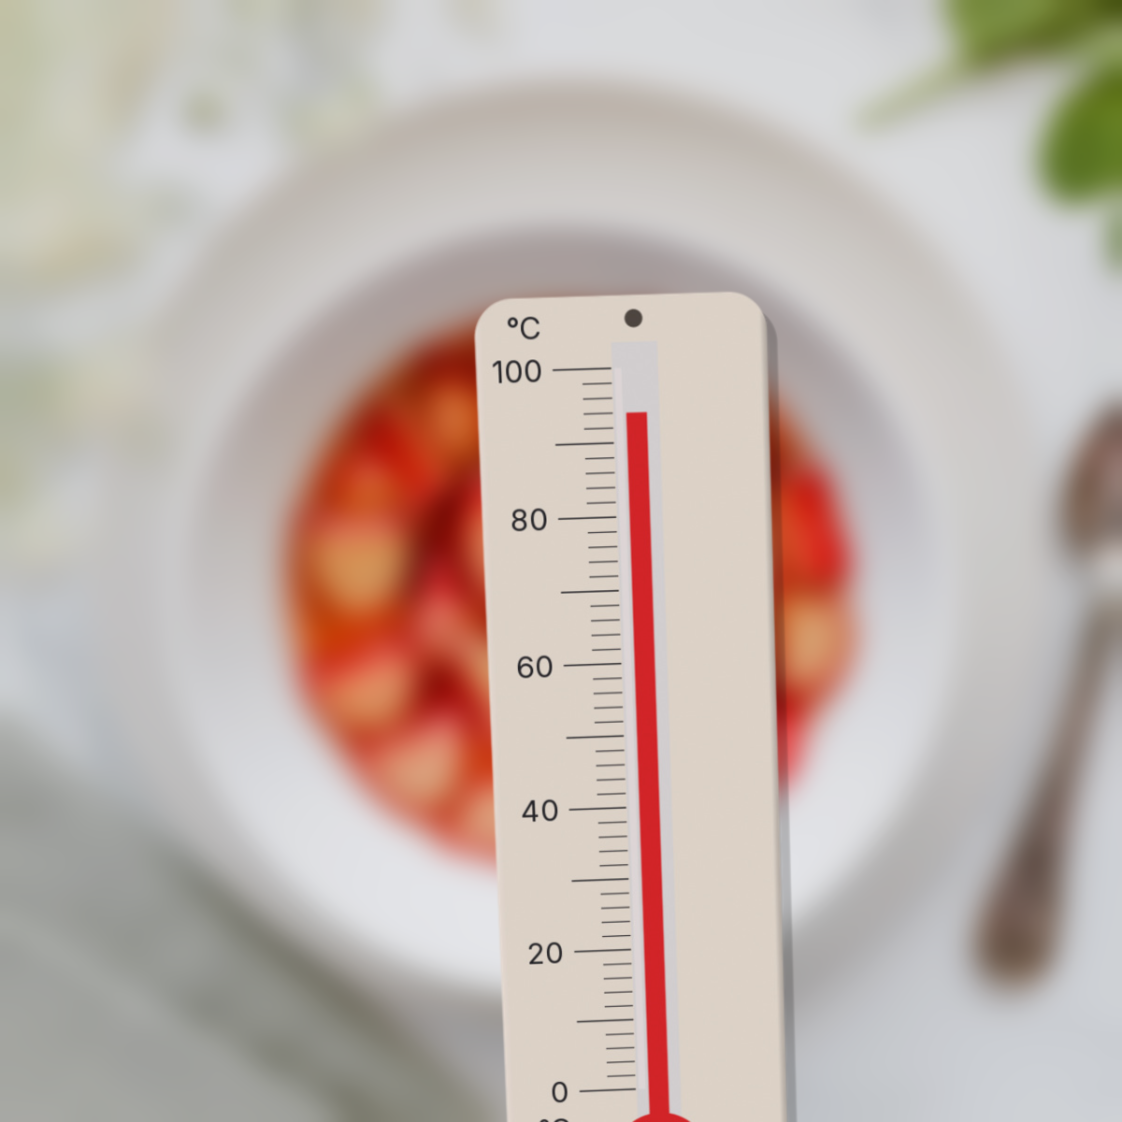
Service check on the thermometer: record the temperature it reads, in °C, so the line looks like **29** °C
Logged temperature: **94** °C
